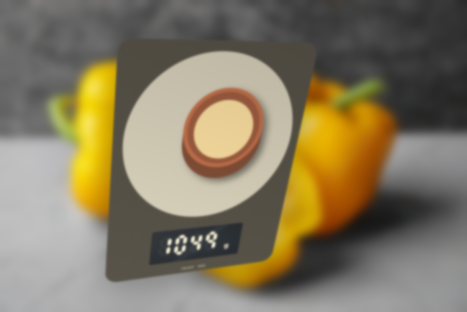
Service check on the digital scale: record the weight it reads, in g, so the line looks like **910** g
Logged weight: **1049** g
